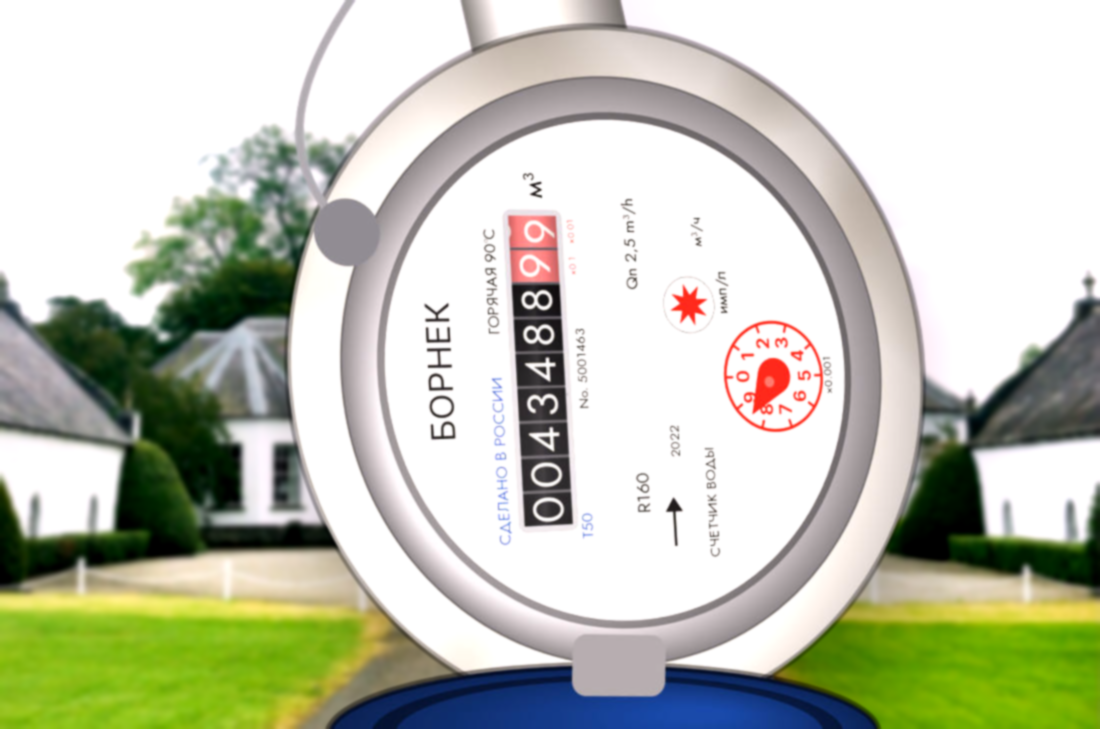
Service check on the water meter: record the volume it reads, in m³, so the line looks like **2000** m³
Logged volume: **43488.988** m³
